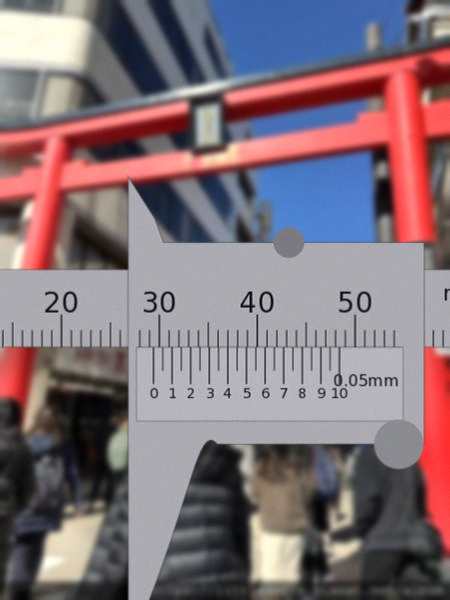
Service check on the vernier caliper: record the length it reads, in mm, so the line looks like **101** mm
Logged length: **29.4** mm
